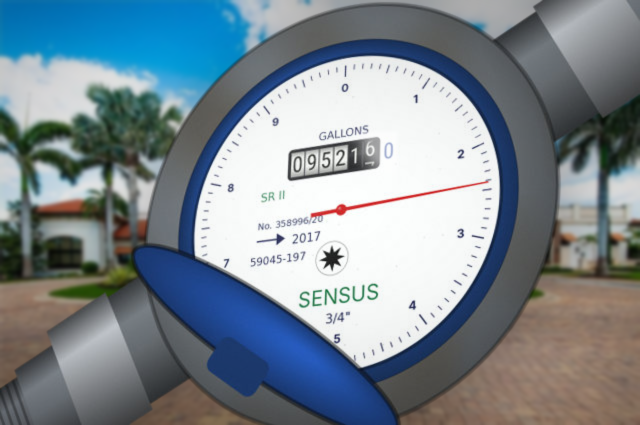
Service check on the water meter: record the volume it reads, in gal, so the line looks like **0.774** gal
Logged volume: **952162.4** gal
